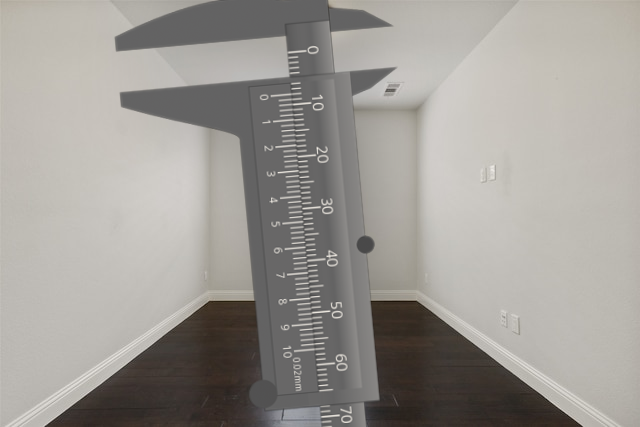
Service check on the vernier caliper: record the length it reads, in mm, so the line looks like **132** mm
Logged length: **8.0** mm
